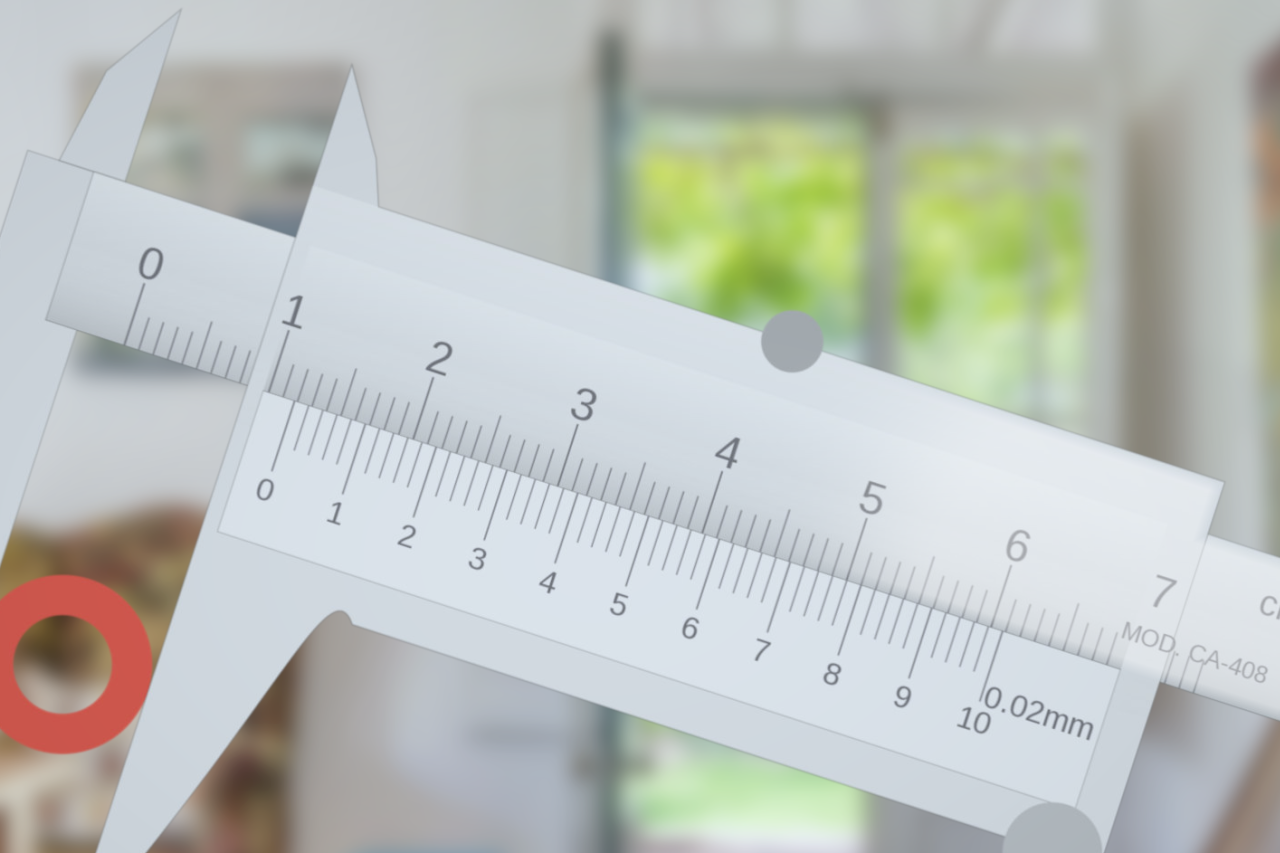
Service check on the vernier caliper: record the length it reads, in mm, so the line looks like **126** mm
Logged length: **11.8** mm
